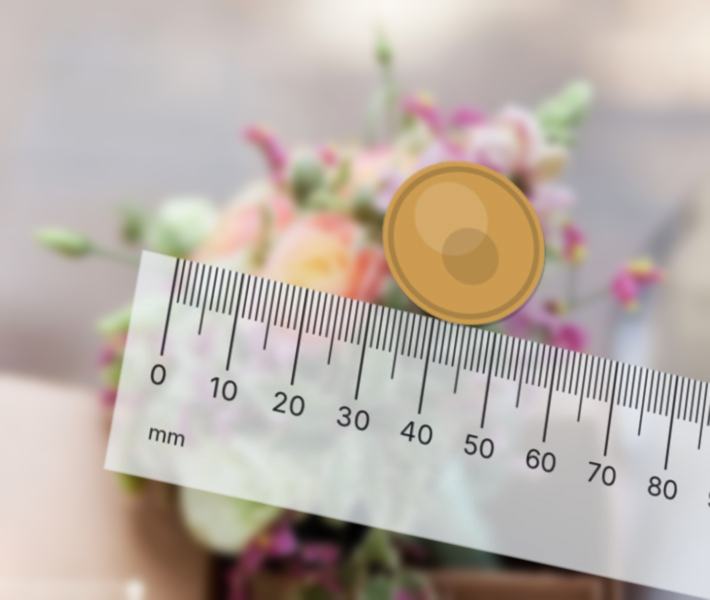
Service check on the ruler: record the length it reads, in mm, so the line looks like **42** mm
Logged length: **26** mm
